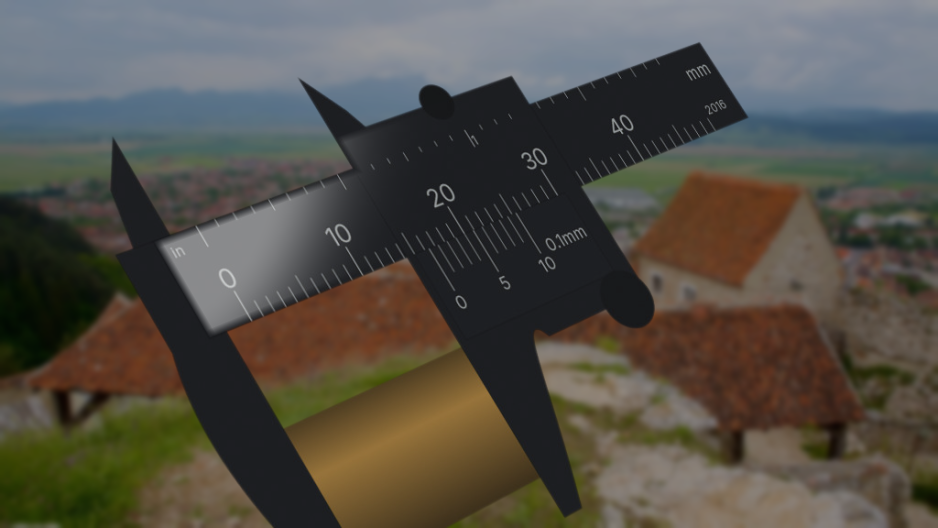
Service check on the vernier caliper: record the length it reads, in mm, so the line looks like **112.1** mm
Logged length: **16.4** mm
